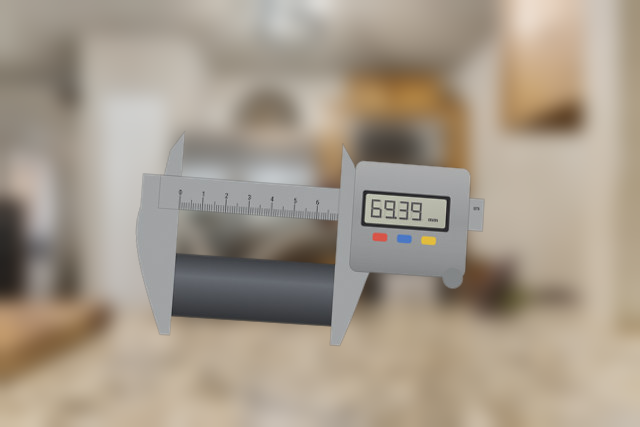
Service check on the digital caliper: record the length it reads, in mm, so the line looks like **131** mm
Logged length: **69.39** mm
